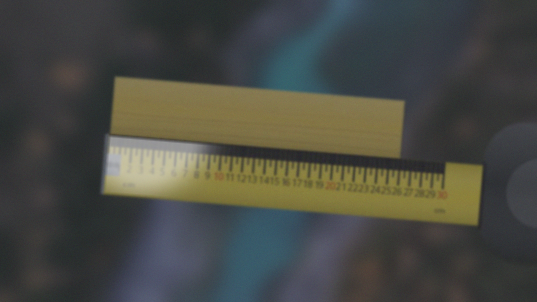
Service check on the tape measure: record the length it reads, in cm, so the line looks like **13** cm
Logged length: **26** cm
